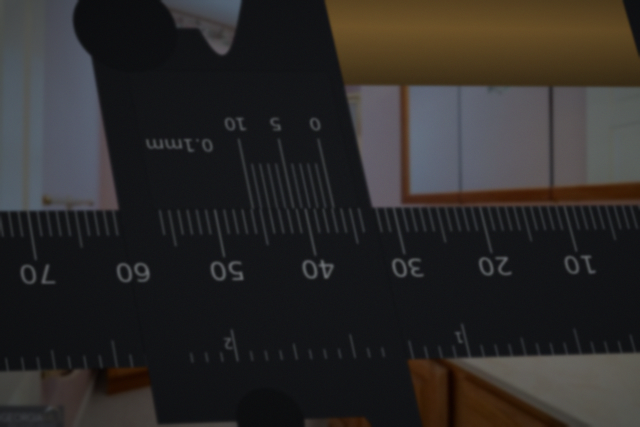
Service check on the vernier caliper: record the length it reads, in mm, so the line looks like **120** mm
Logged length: **36.8** mm
